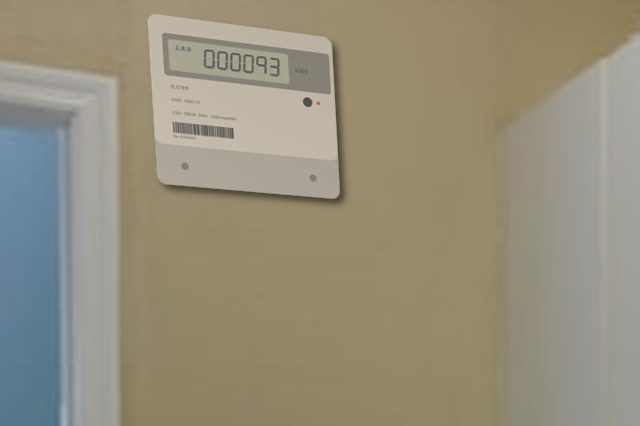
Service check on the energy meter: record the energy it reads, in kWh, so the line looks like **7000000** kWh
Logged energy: **93** kWh
